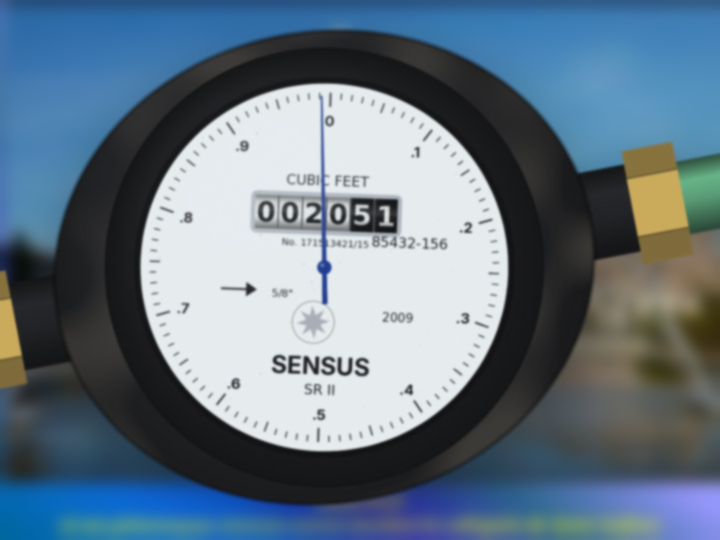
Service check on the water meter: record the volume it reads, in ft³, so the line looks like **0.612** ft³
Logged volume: **2050.99** ft³
